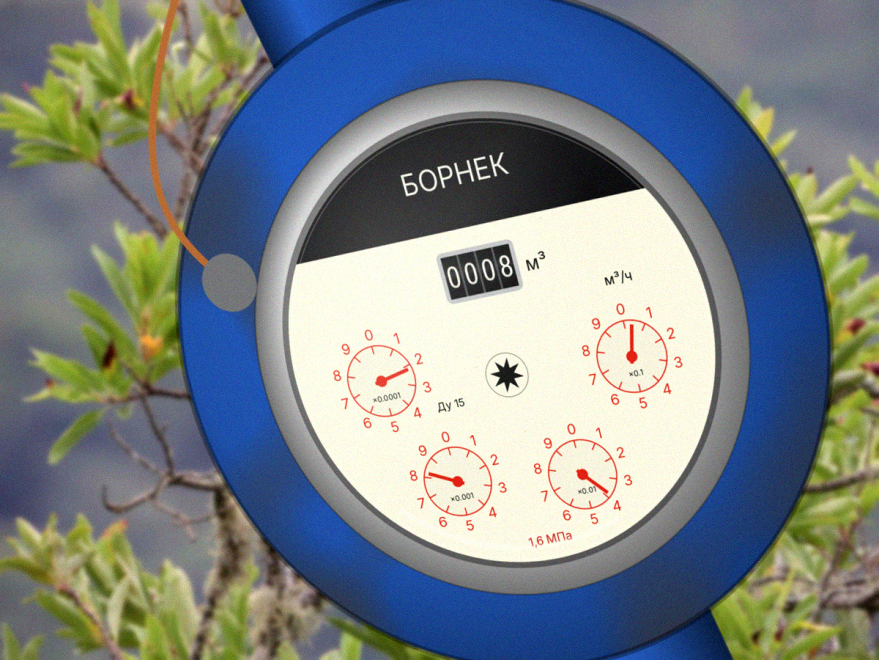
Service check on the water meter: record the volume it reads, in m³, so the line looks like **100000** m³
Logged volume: **8.0382** m³
